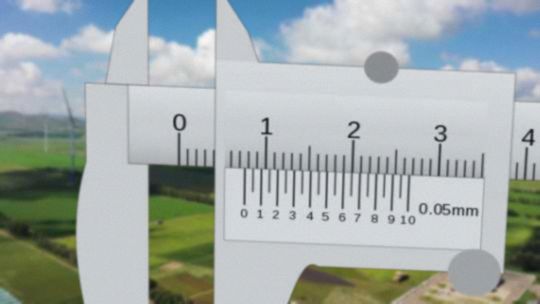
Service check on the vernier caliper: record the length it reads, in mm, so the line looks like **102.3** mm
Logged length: **7.6** mm
